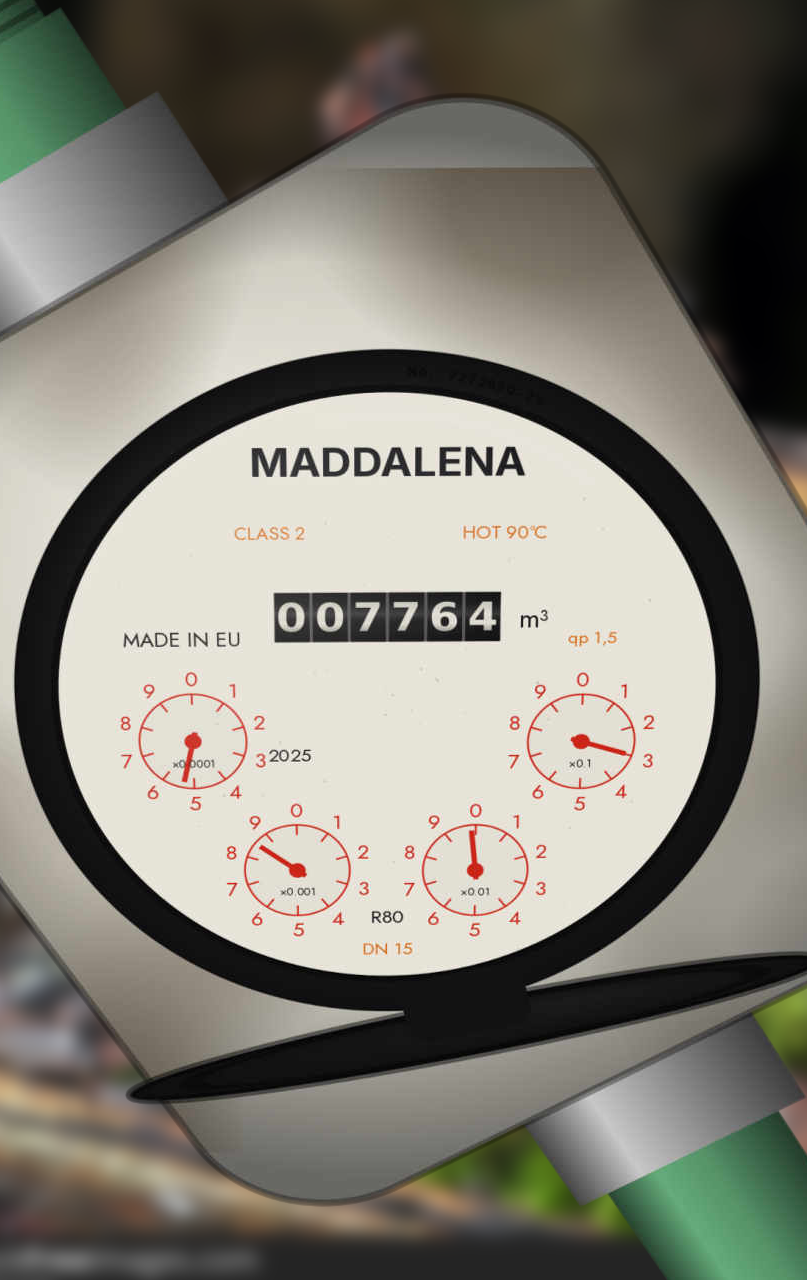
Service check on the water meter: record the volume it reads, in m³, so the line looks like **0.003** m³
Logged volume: **7764.2985** m³
